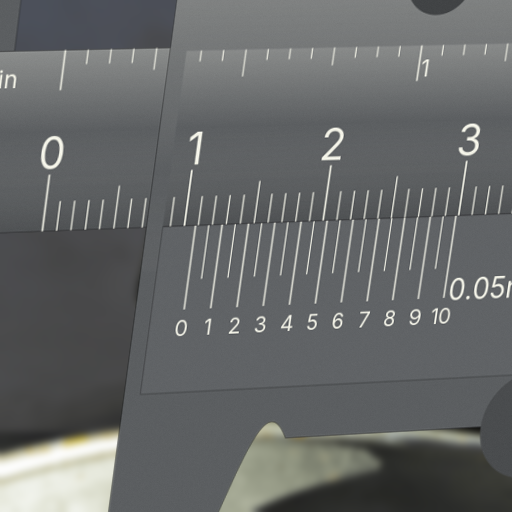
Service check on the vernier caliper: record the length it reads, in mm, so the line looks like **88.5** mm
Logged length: **10.8** mm
